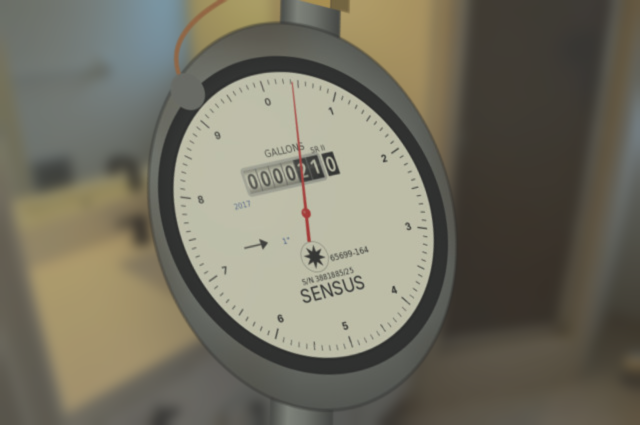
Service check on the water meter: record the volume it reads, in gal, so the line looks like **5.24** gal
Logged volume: **210.4** gal
